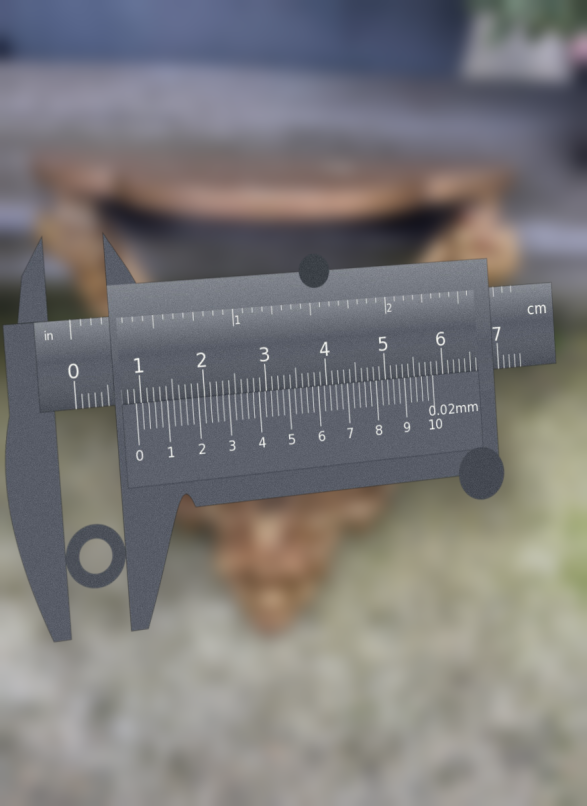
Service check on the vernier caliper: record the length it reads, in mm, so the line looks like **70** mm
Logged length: **9.2** mm
